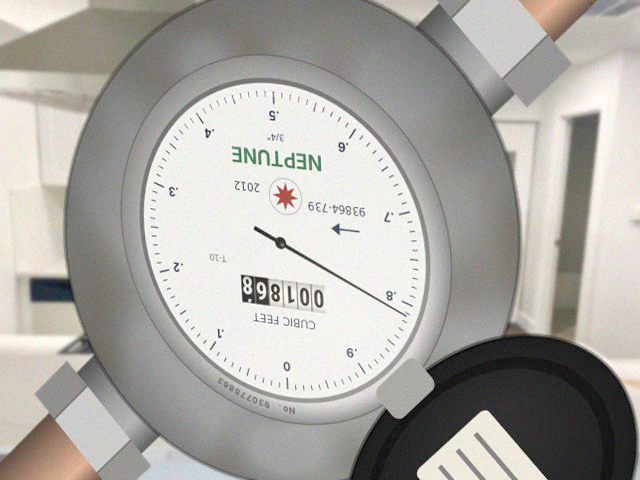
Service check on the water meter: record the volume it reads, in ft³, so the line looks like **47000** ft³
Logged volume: **1867.81** ft³
